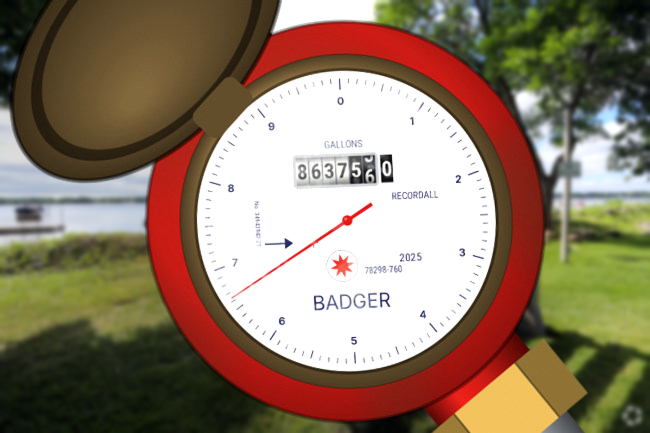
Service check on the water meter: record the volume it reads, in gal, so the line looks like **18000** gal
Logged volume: **8637556.6** gal
